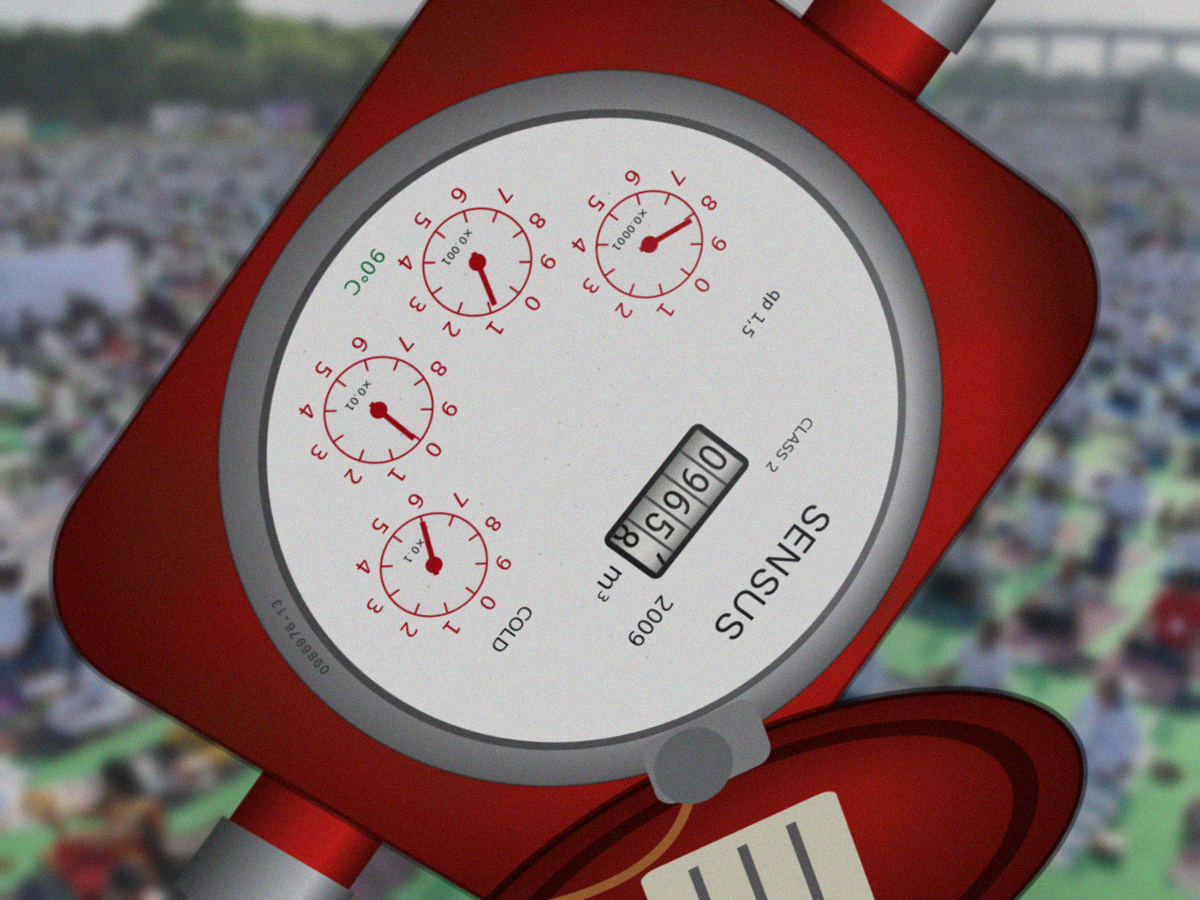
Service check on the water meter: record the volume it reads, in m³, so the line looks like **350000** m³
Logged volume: **9657.6008** m³
